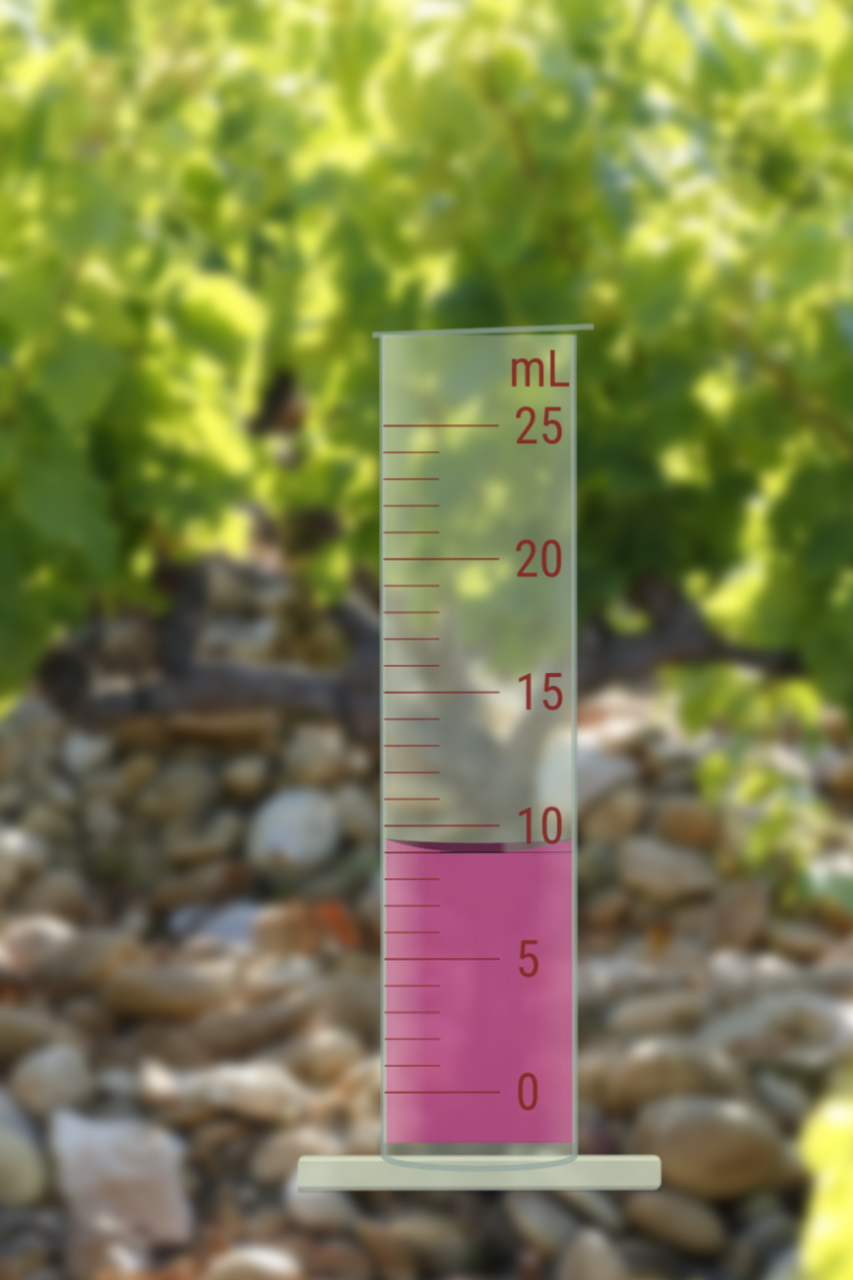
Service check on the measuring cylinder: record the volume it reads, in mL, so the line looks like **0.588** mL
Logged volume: **9** mL
